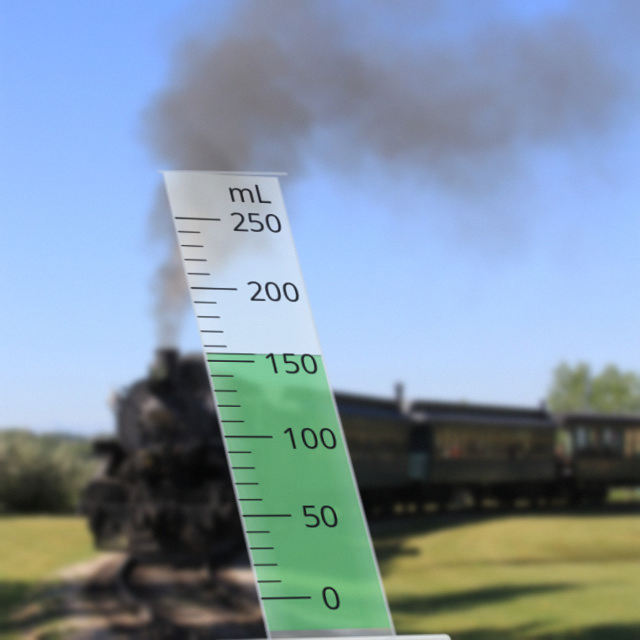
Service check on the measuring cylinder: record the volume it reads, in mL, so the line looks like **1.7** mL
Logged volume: **155** mL
